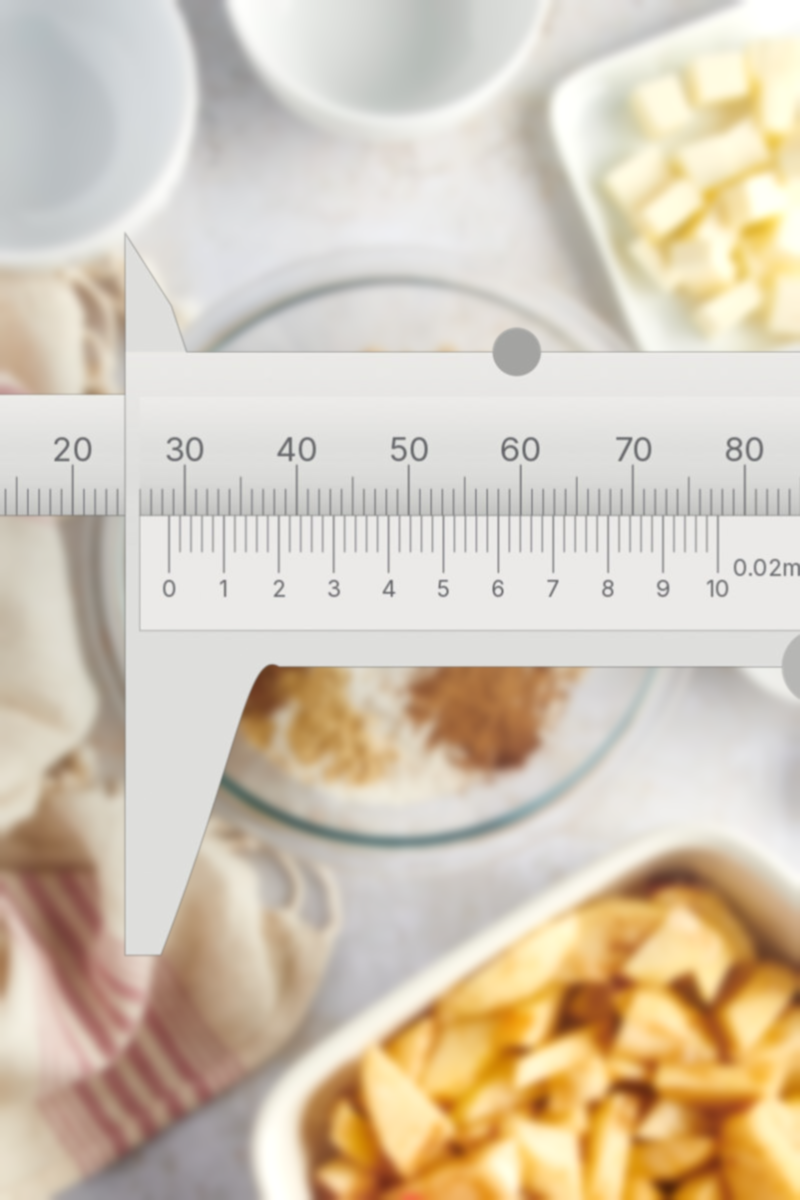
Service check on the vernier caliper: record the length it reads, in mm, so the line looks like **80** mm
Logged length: **28.6** mm
